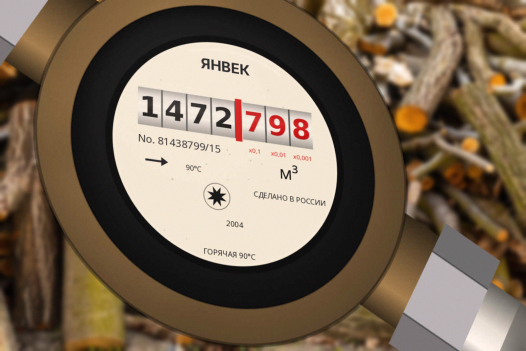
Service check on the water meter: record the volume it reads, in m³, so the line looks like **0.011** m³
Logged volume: **1472.798** m³
